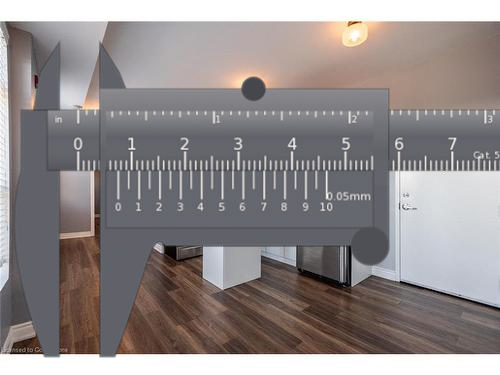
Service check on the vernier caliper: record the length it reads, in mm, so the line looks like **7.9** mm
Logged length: **7.5** mm
